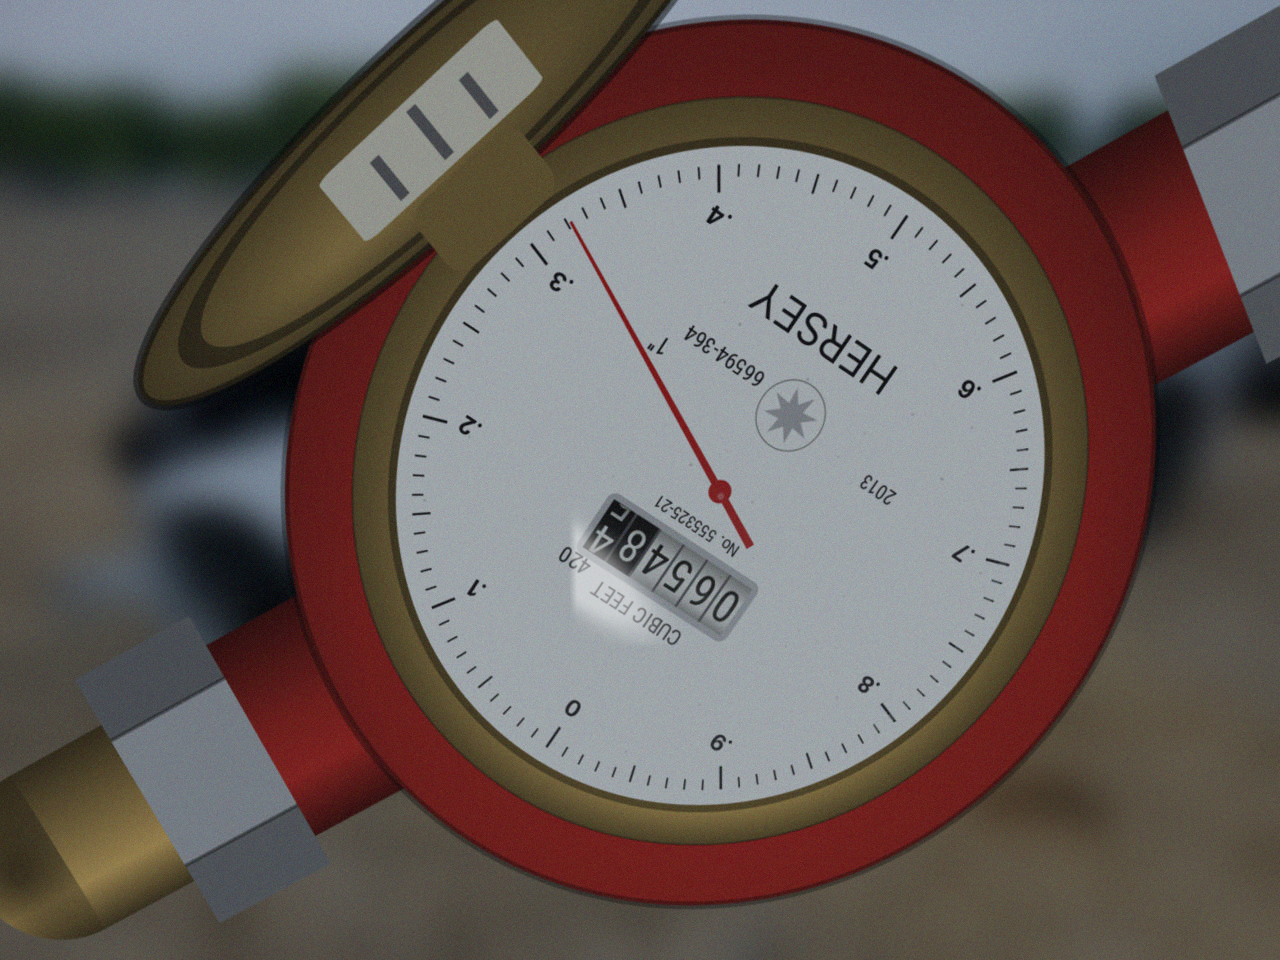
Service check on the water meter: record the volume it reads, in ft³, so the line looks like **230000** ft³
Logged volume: **65484.32** ft³
